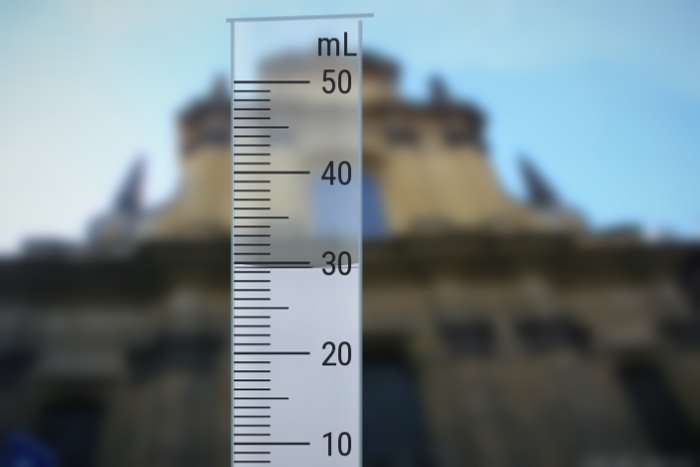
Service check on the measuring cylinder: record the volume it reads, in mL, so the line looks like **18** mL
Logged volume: **29.5** mL
